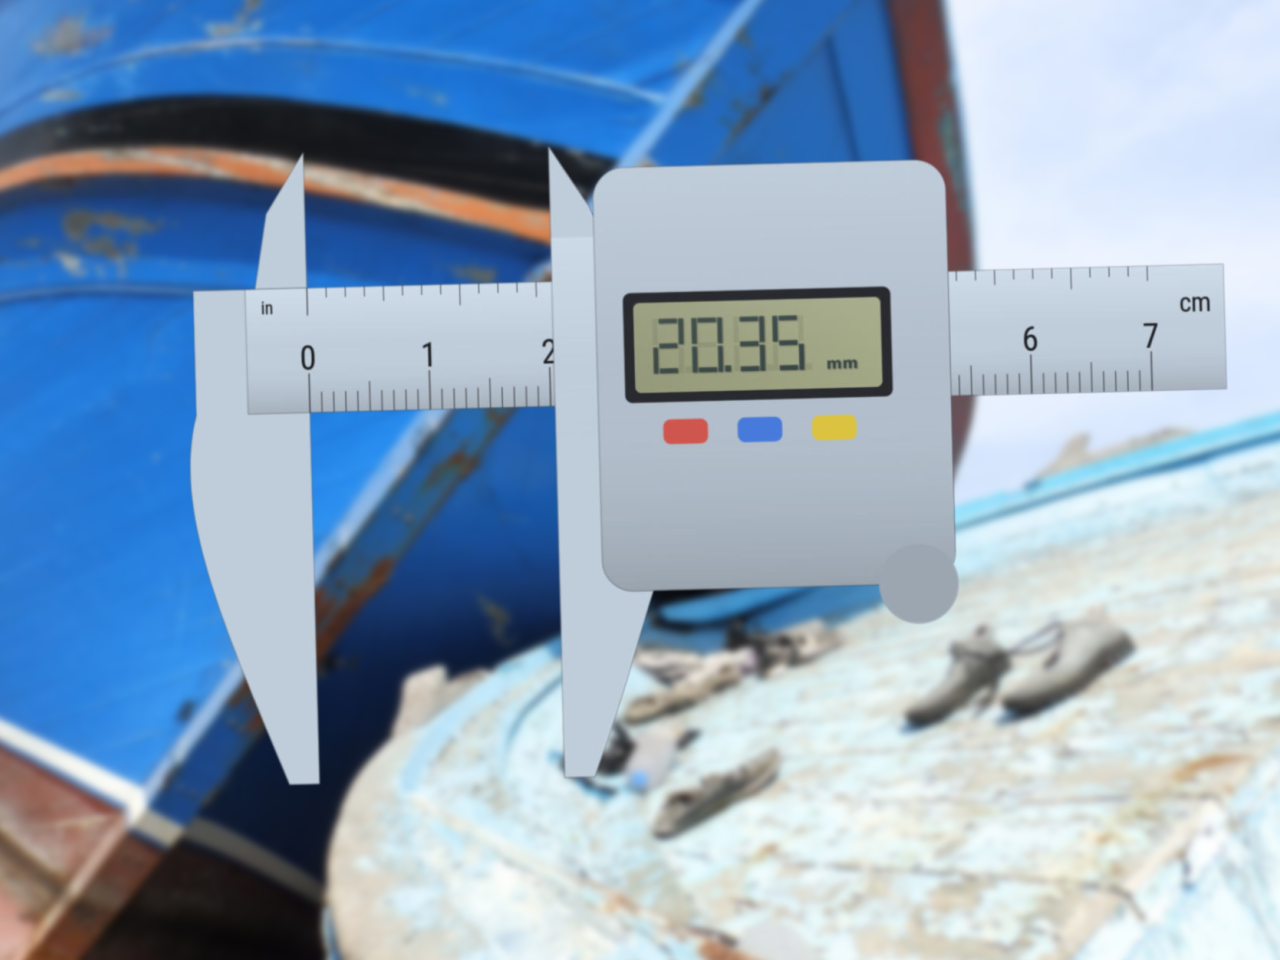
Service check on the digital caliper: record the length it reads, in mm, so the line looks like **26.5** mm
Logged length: **20.35** mm
